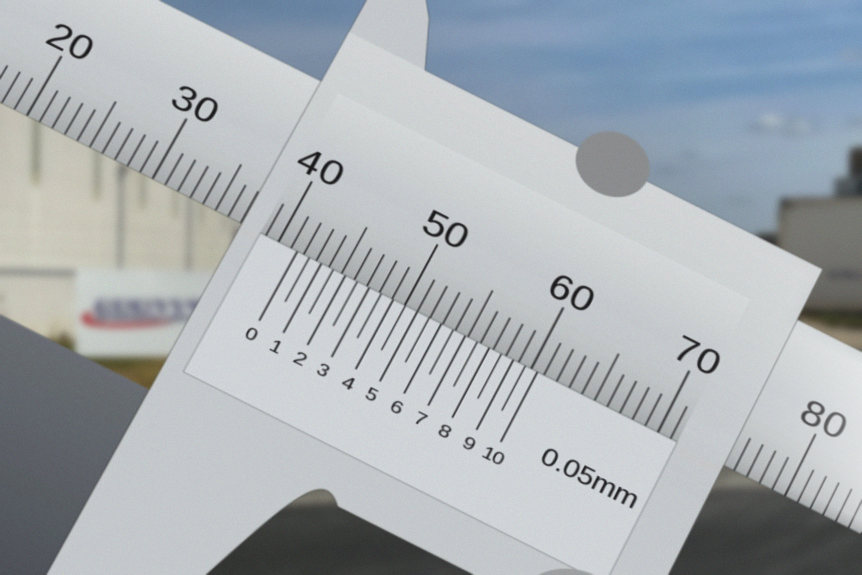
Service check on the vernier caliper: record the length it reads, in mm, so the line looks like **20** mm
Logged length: **41.5** mm
